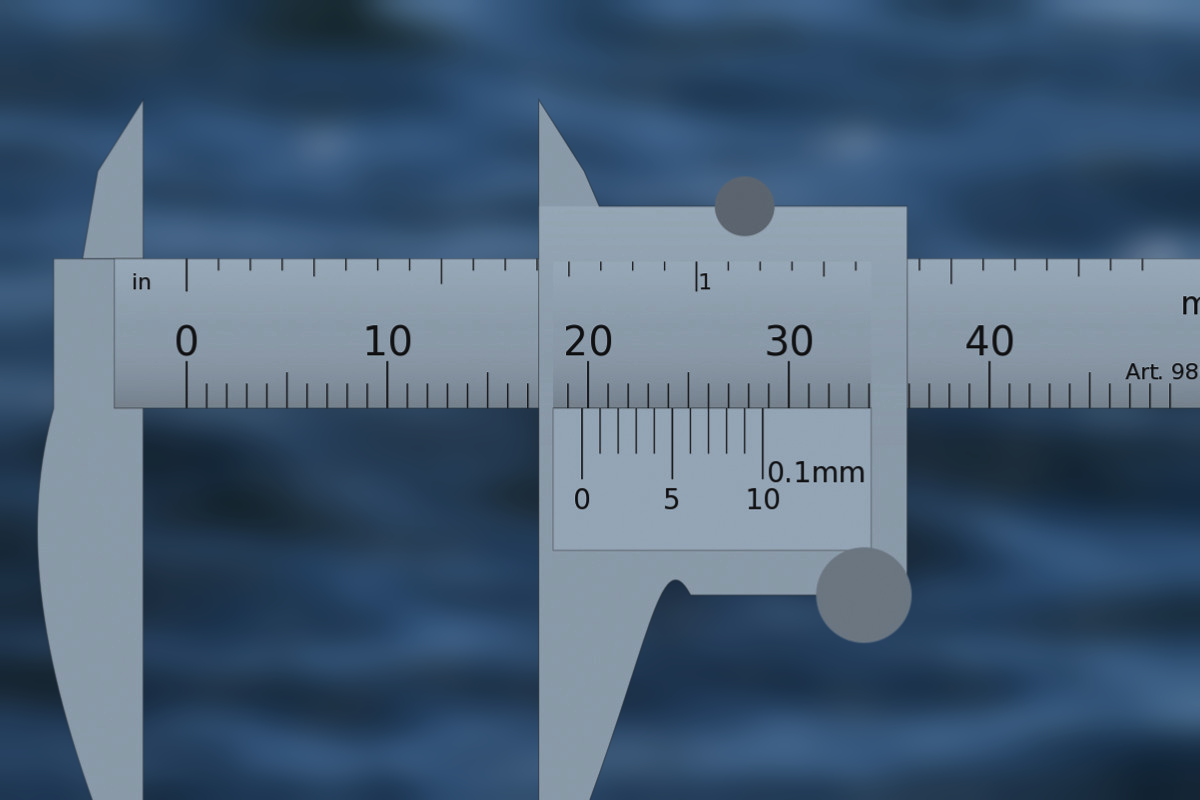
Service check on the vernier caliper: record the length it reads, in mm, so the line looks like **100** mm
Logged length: **19.7** mm
